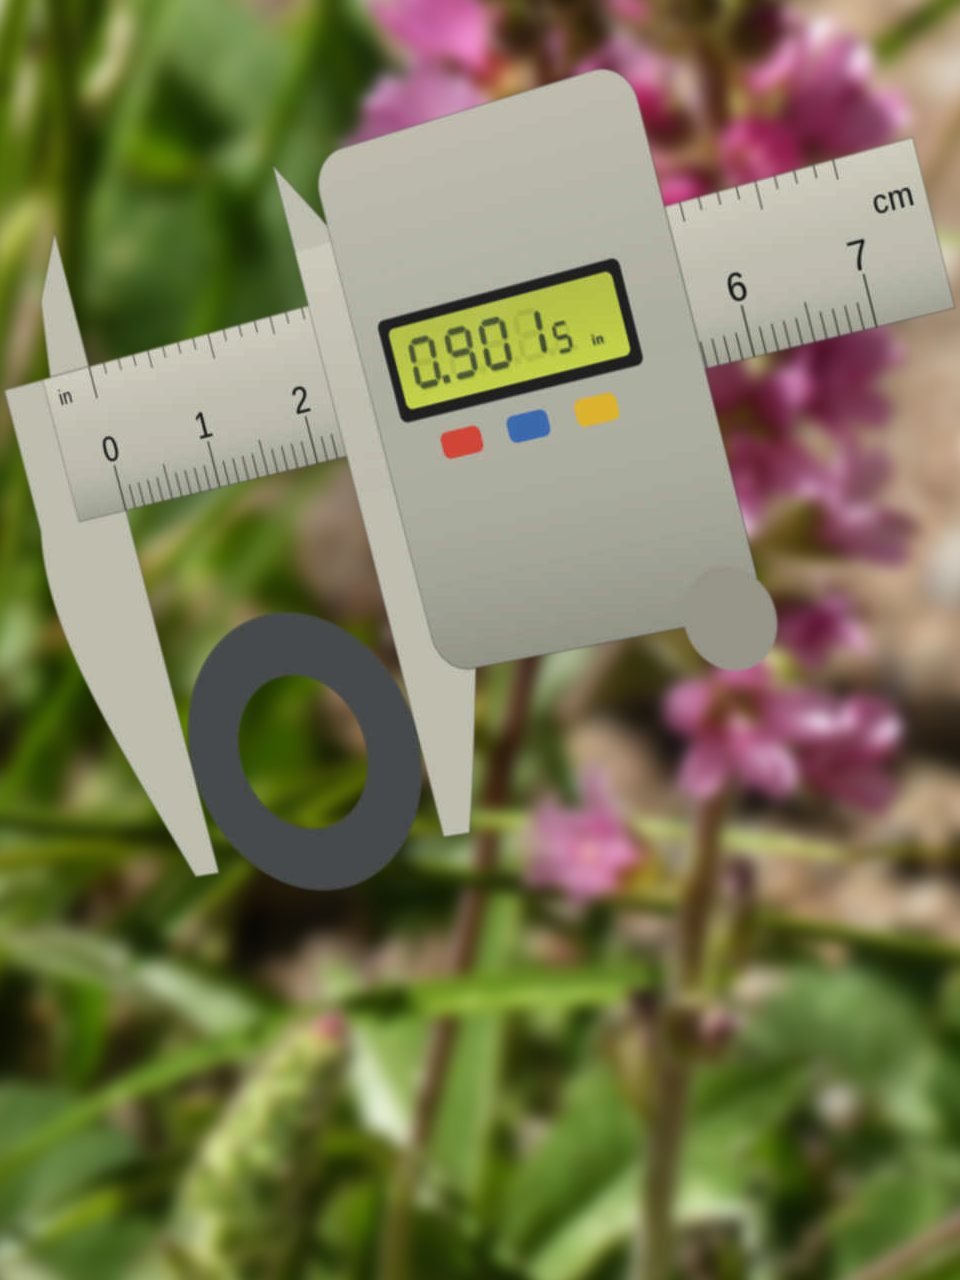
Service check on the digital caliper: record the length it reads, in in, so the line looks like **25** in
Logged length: **0.9015** in
